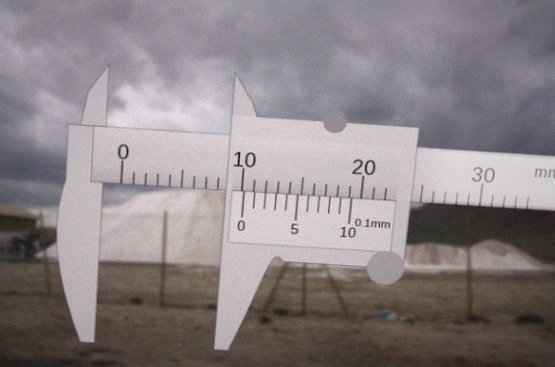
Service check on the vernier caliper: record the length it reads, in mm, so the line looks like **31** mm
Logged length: **10.2** mm
